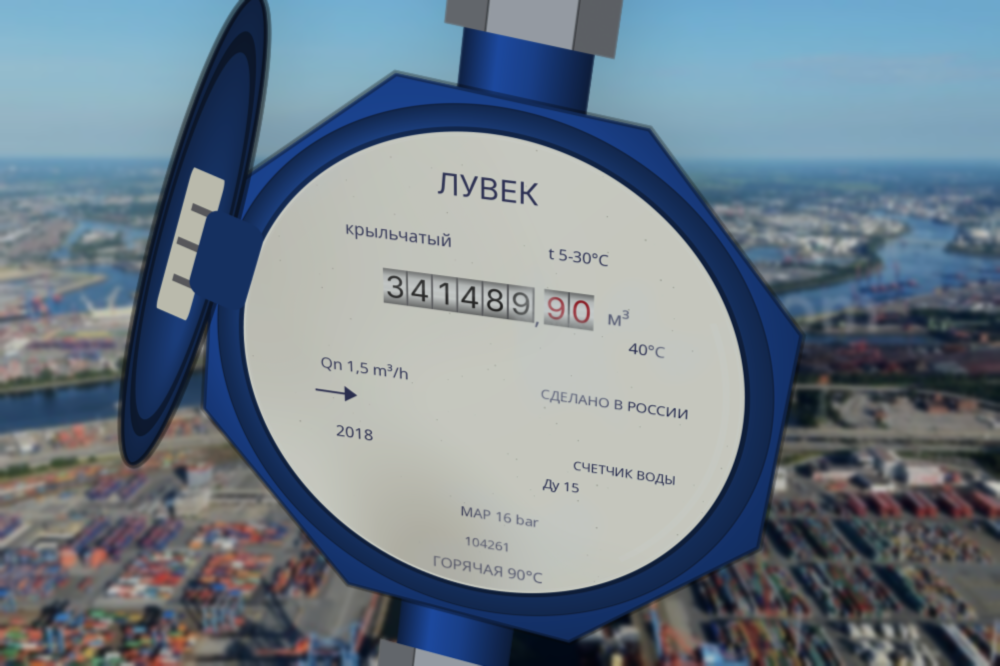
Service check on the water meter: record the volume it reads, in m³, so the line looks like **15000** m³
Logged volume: **341489.90** m³
